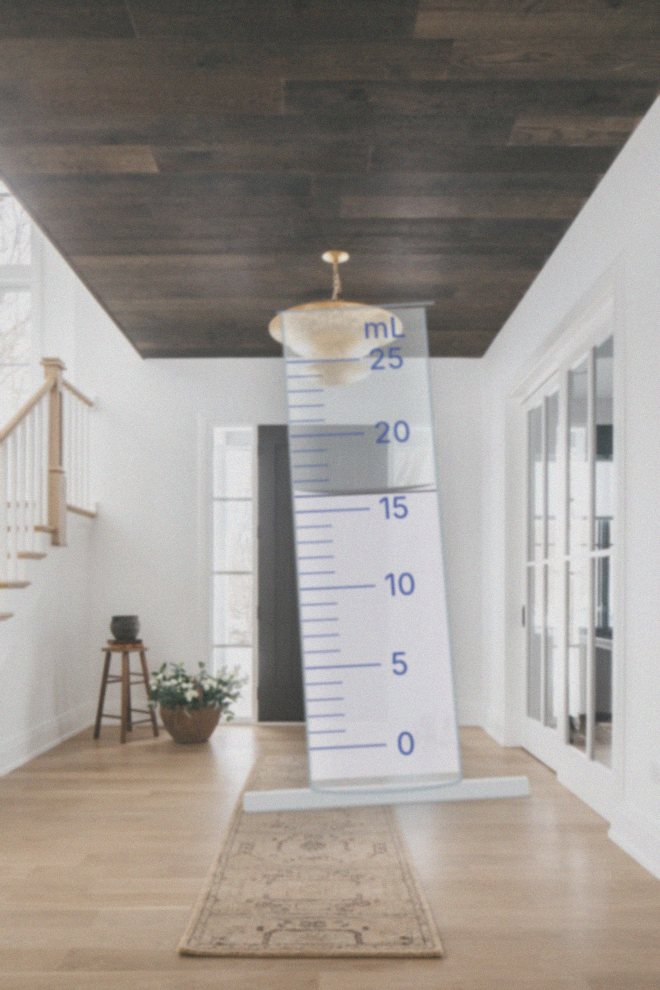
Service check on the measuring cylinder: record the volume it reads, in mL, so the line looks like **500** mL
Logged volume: **16** mL
